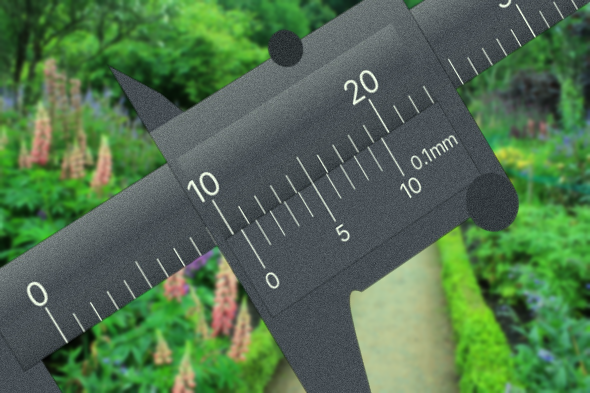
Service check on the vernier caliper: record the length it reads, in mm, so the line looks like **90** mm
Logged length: **10.5** mm
